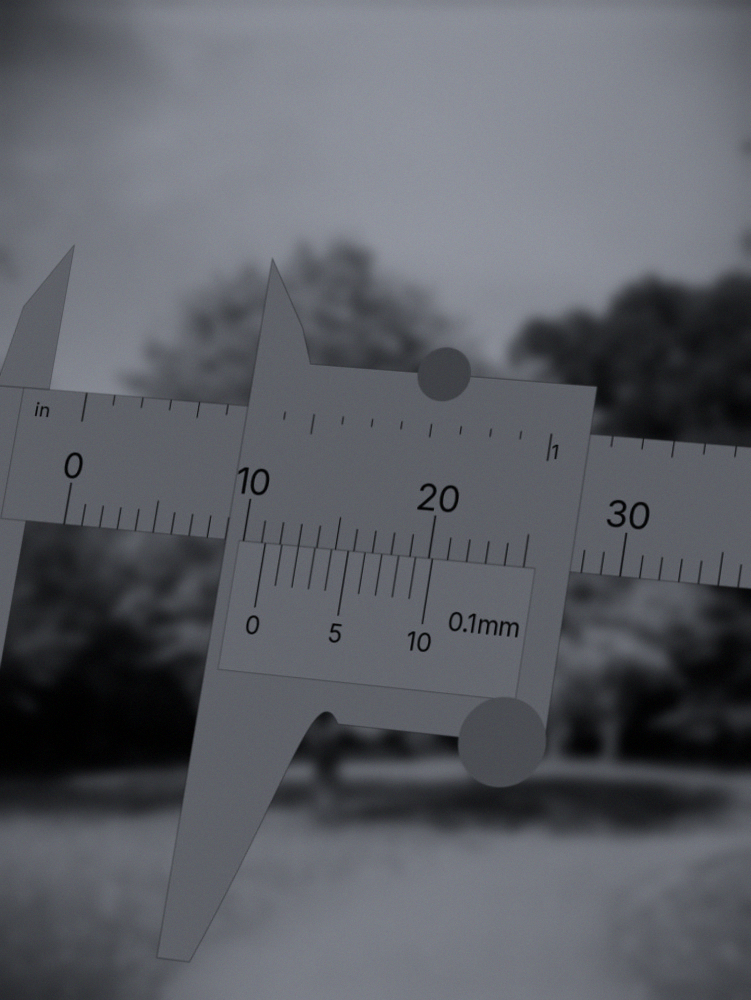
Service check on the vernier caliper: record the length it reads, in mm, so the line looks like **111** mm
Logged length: **11.2** mm
